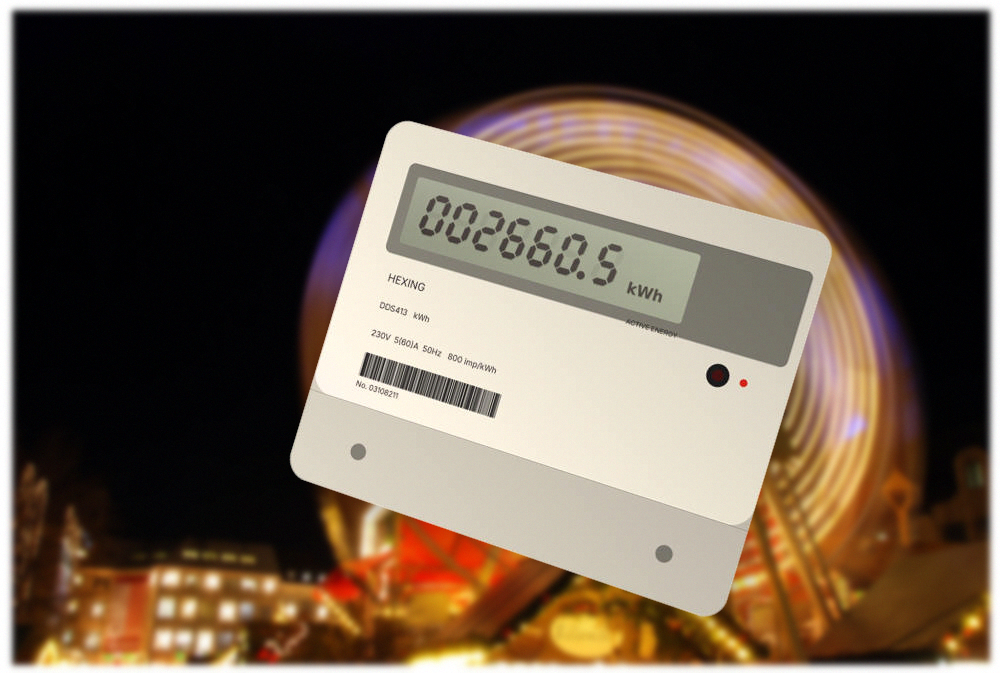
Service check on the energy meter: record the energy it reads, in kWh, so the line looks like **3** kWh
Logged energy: **2660.5** kWh
